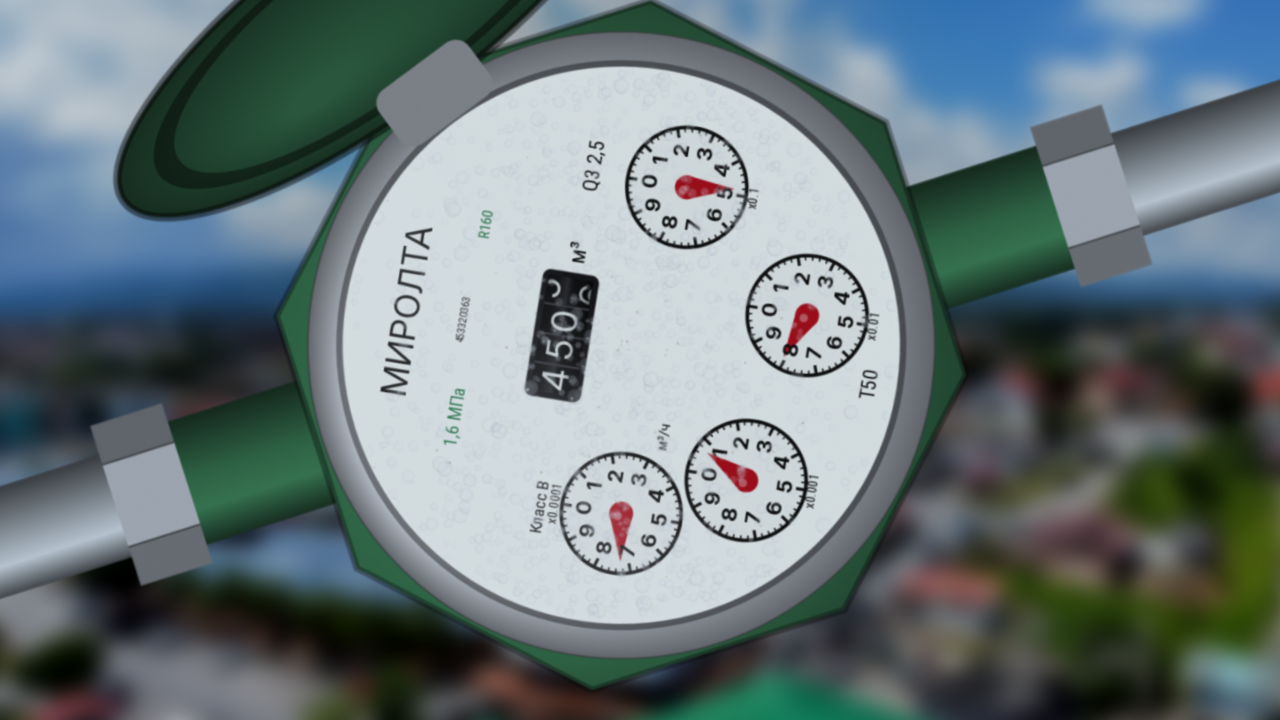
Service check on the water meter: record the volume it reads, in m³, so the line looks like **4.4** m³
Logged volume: **4505.4807** m³
